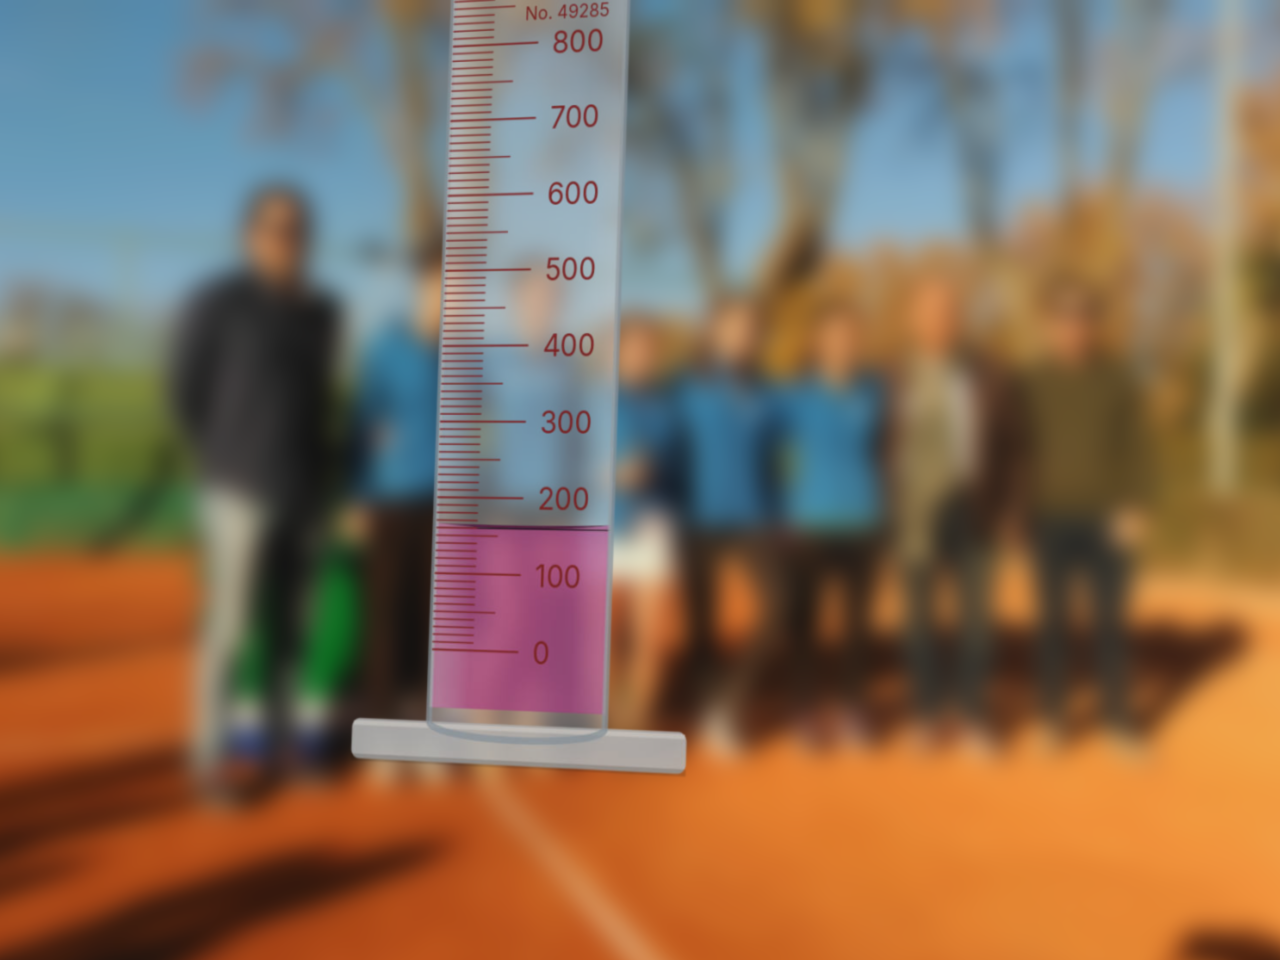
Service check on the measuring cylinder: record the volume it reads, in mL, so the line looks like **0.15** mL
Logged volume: **160** mL
